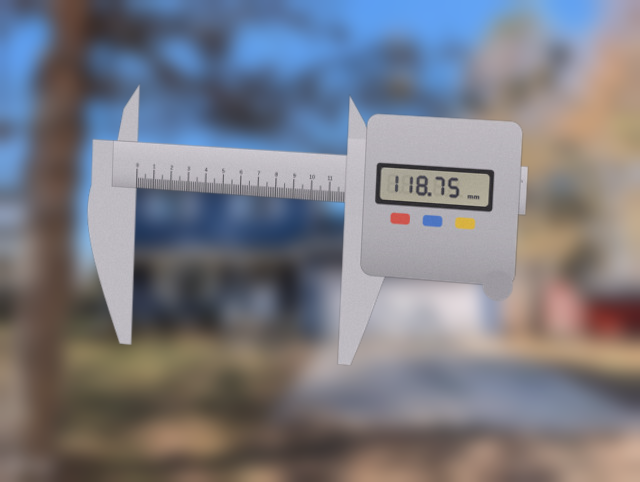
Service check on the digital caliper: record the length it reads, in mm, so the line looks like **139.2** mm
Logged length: **118.75** mm
